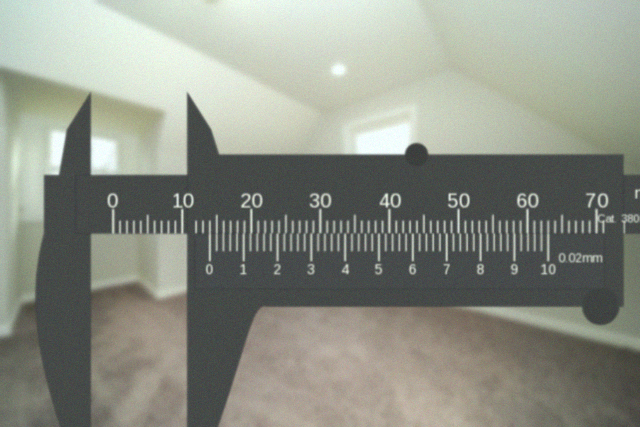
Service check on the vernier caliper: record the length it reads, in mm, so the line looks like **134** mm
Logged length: **14.0** mm
